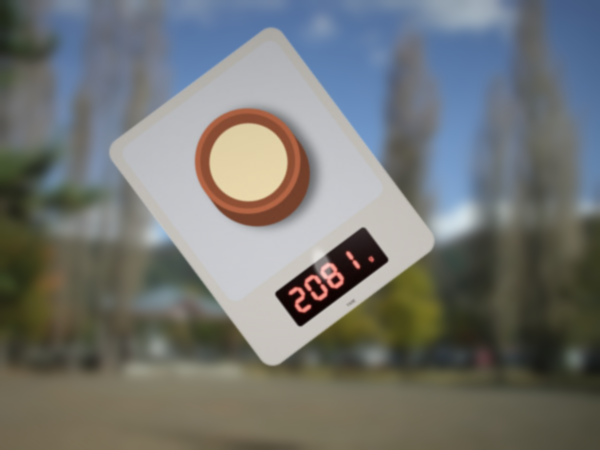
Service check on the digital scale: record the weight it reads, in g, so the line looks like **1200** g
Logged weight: **2081** g
